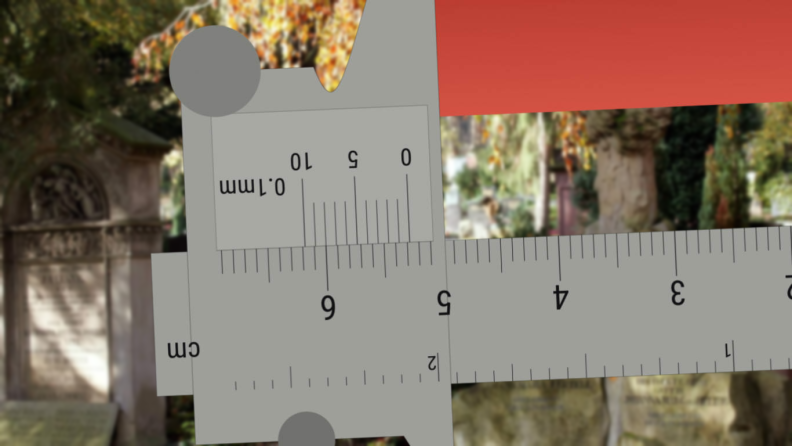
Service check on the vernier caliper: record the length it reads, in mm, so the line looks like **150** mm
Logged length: **52.8** mm
